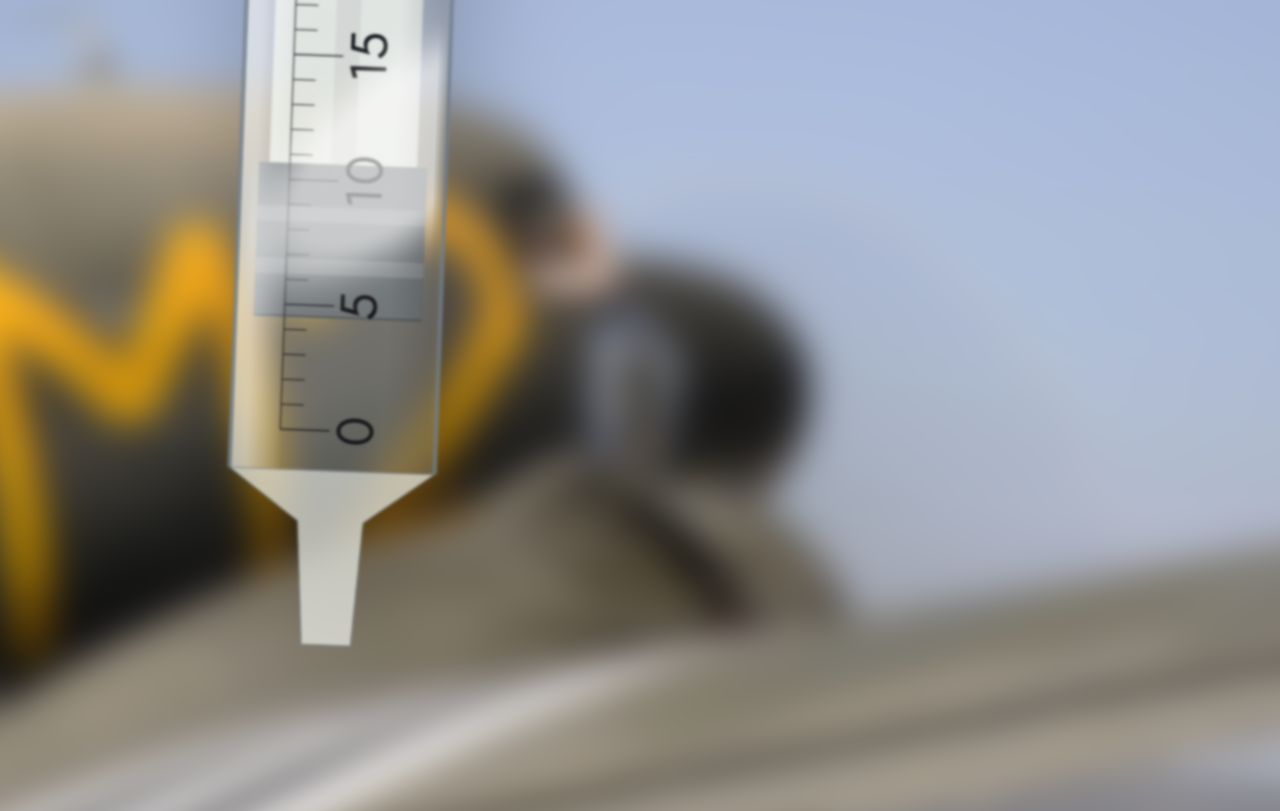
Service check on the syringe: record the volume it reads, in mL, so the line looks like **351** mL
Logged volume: **4.5** mL
